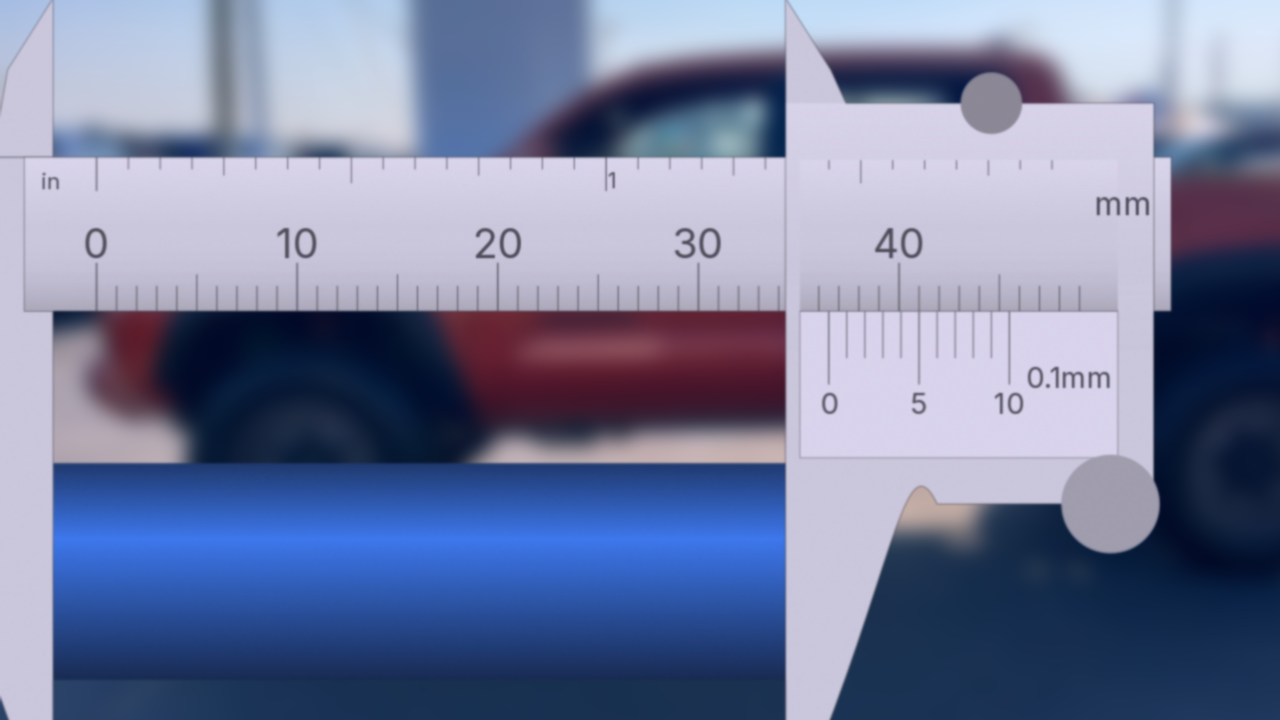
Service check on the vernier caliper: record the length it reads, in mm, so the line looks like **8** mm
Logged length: **36.5** mm
